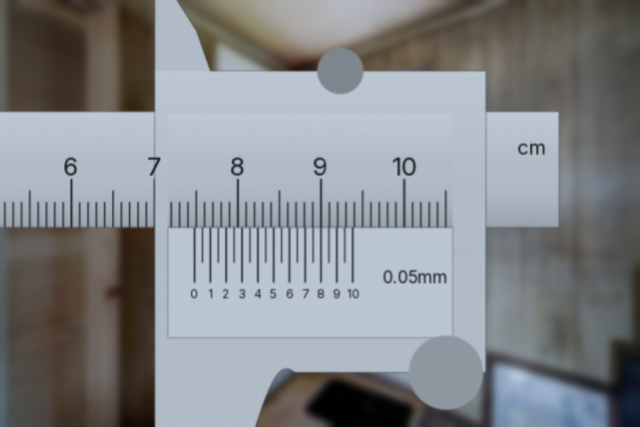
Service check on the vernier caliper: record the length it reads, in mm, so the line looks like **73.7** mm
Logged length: **74.8** mm
